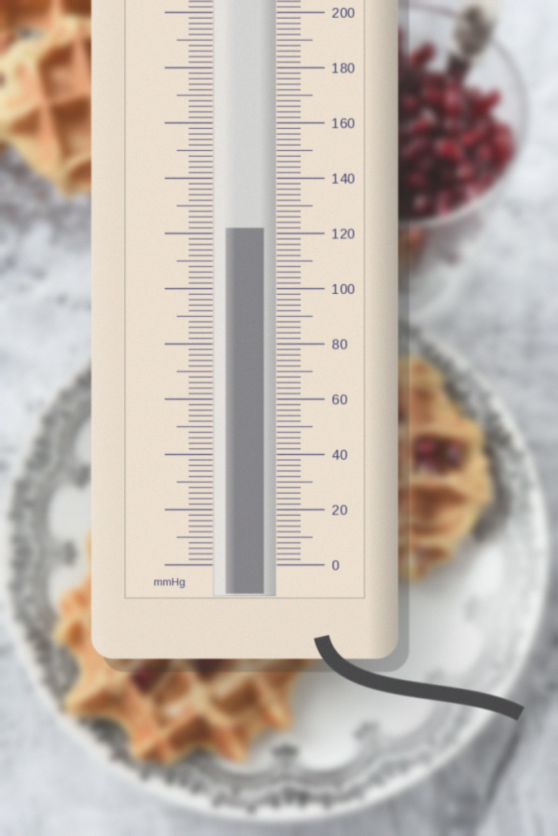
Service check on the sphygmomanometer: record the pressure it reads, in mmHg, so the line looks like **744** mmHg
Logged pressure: **122** mmHg
